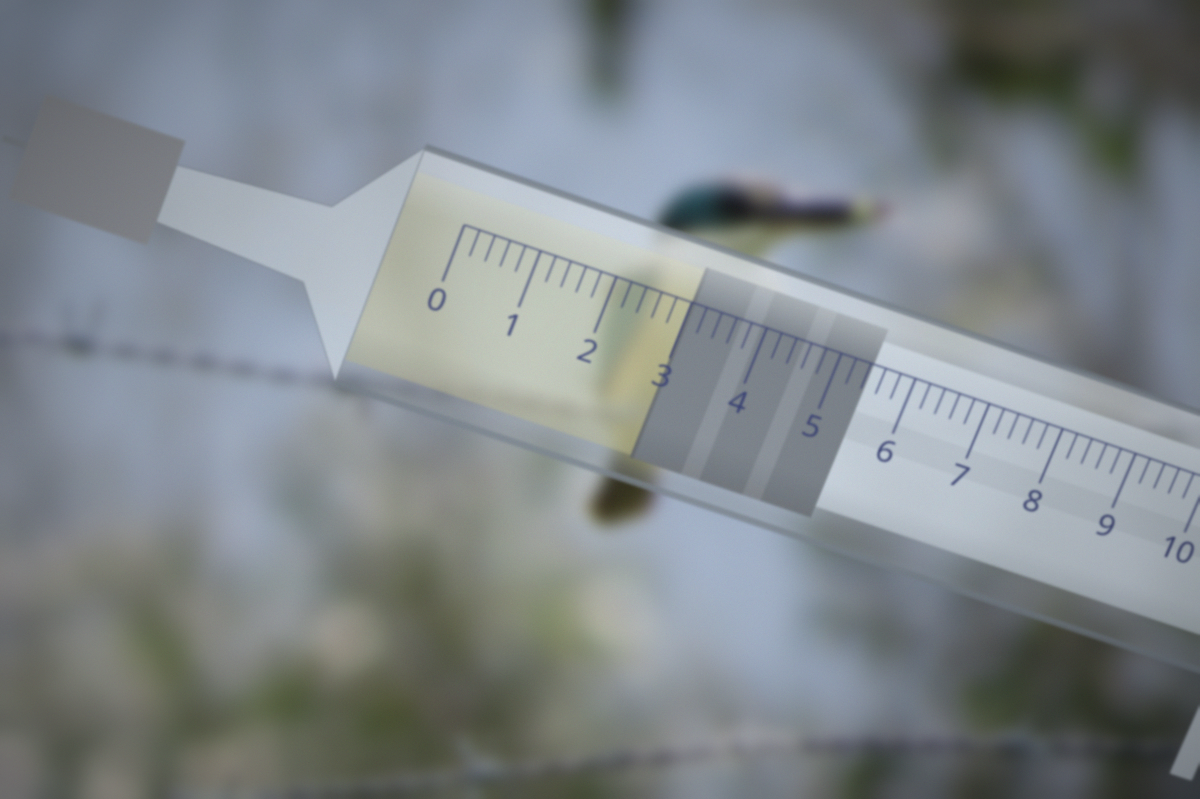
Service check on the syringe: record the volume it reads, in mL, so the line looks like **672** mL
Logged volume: **3** mL
